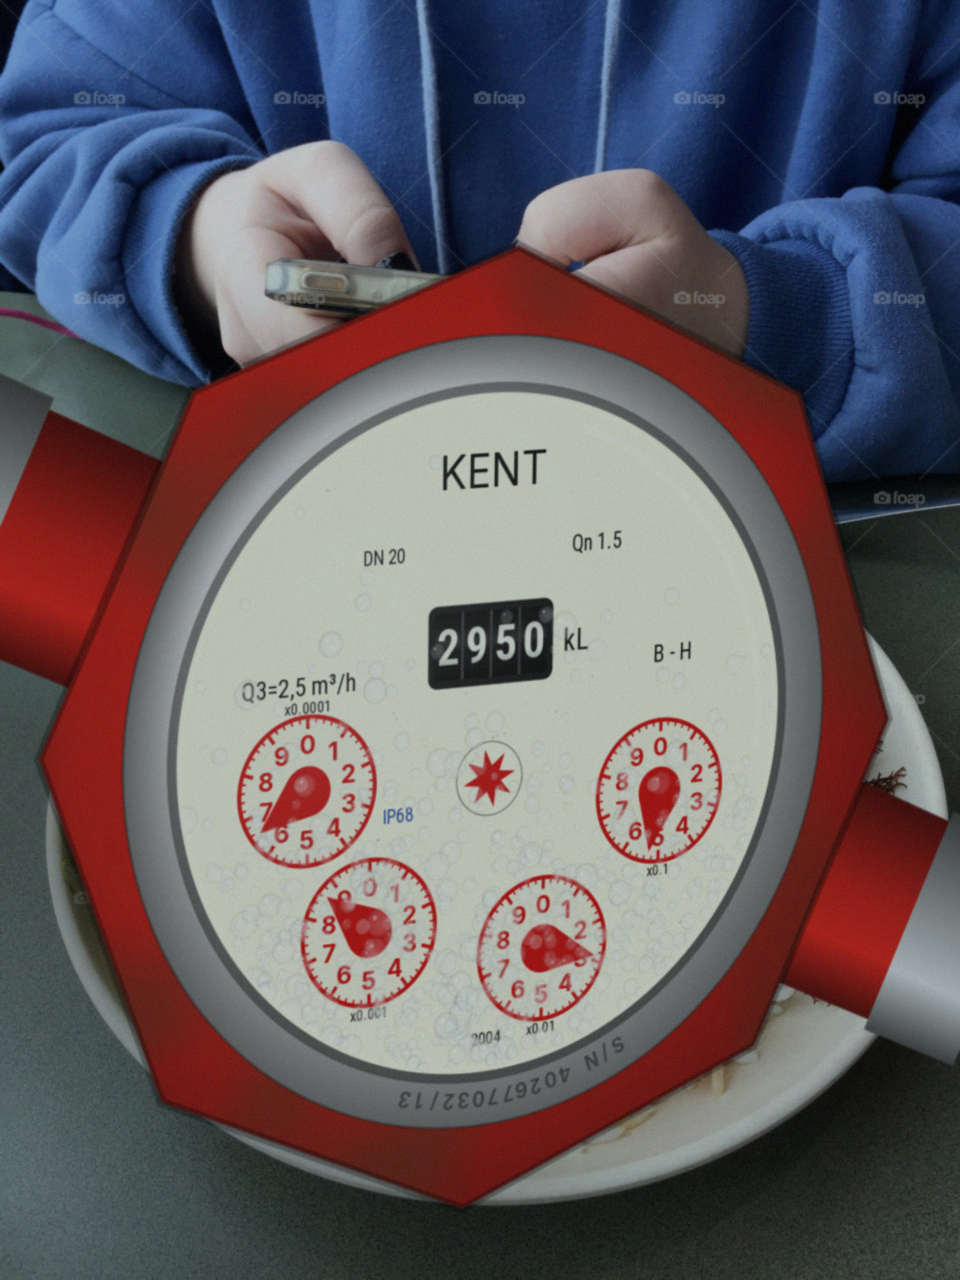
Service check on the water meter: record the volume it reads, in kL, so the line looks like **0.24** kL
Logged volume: **2950.5286** kL
